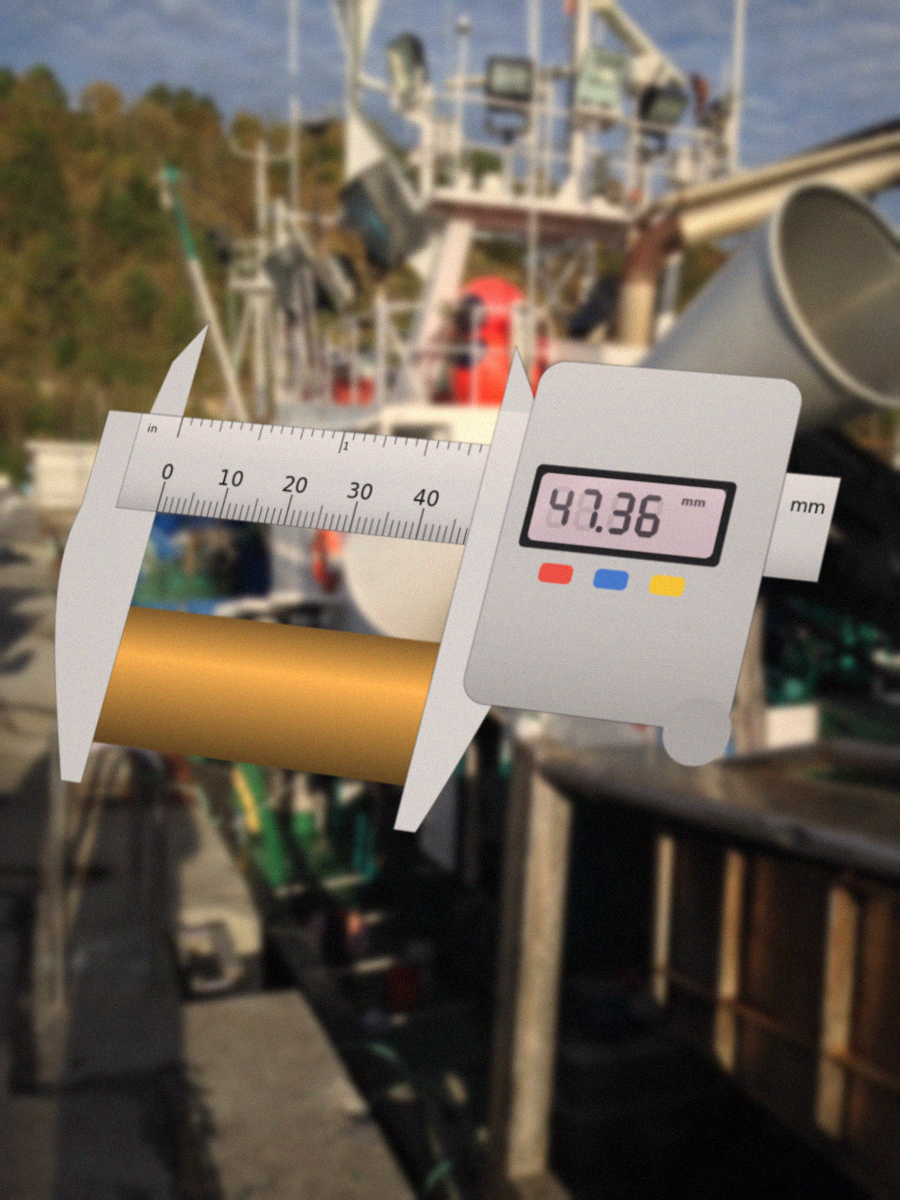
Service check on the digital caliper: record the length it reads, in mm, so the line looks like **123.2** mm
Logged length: **47.36** mm
